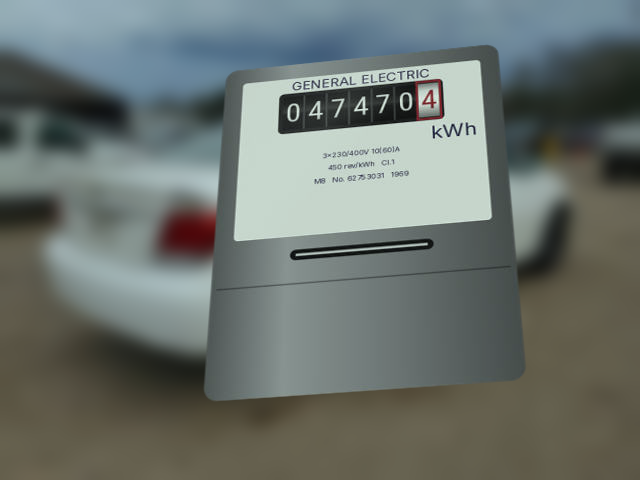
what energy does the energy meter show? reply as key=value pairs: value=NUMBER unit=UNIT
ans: value=47470.4 unit=kWh
